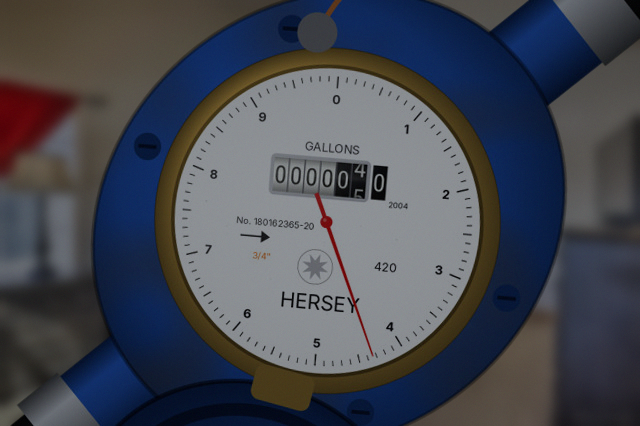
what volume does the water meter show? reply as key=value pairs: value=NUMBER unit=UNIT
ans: value=44.3 unit=gal
